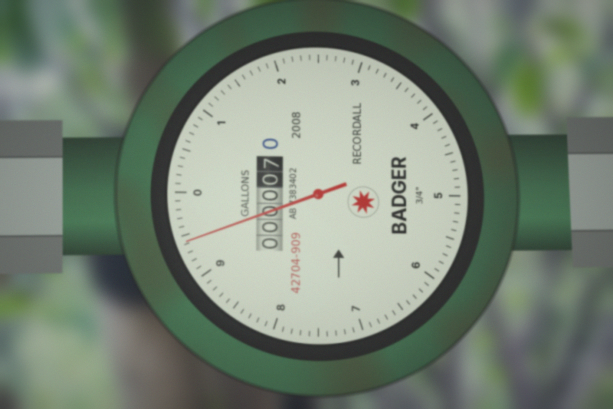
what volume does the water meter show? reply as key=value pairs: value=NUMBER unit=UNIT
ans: value=69.4 unit=gal
